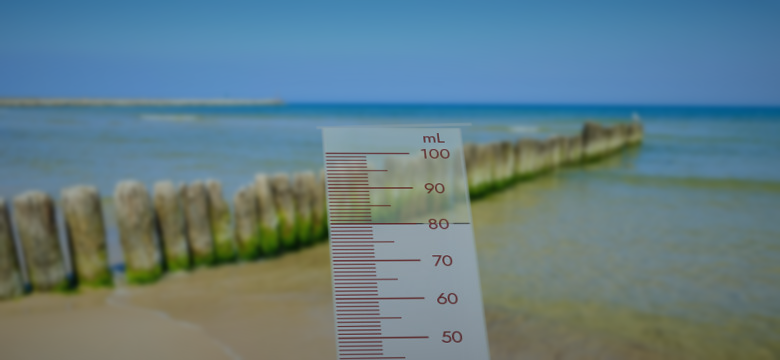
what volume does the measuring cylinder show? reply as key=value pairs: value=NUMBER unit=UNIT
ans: value=80 unit=mL
